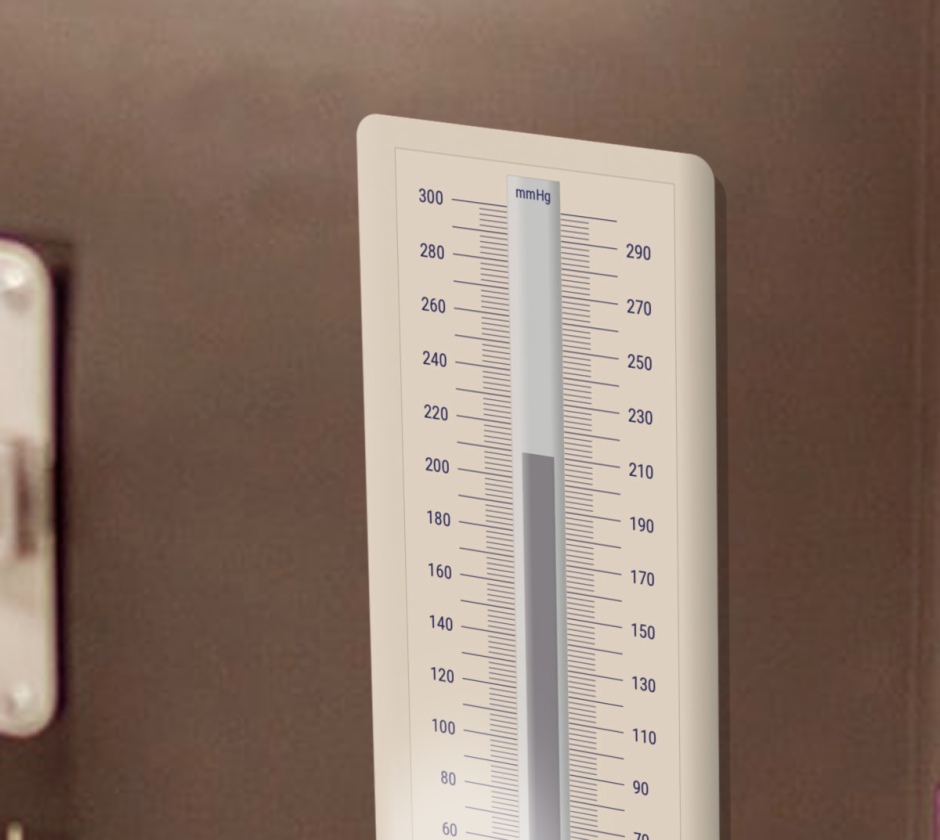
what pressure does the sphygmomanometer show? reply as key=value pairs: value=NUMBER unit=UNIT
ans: value=210 unit=mmHg
